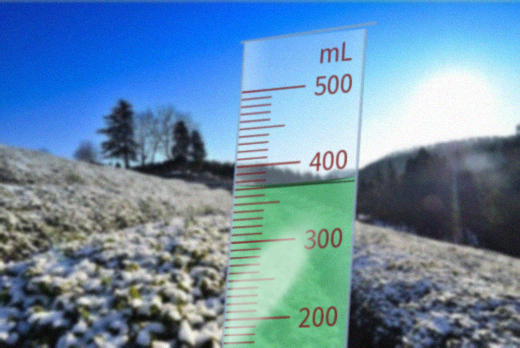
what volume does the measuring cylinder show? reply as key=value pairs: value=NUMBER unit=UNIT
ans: value=370 unit=mL
